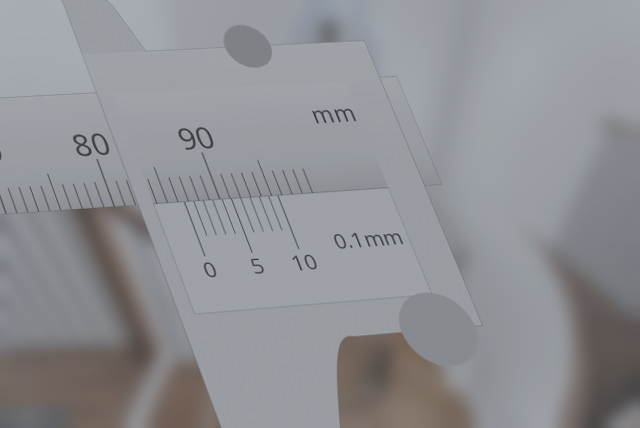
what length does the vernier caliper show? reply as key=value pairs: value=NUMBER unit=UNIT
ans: value=86.6 unit=mm
